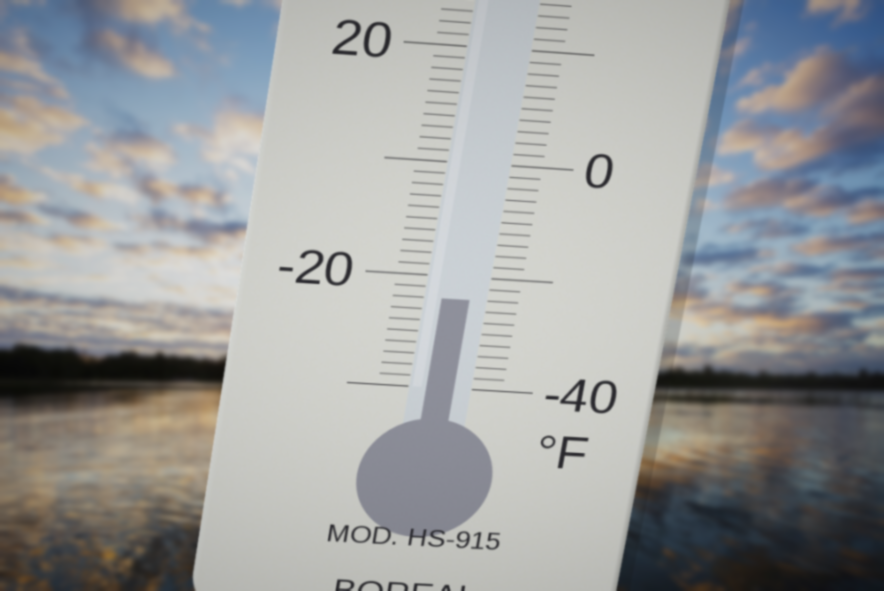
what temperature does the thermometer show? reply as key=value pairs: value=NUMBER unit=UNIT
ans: value=-24 unit=°F
